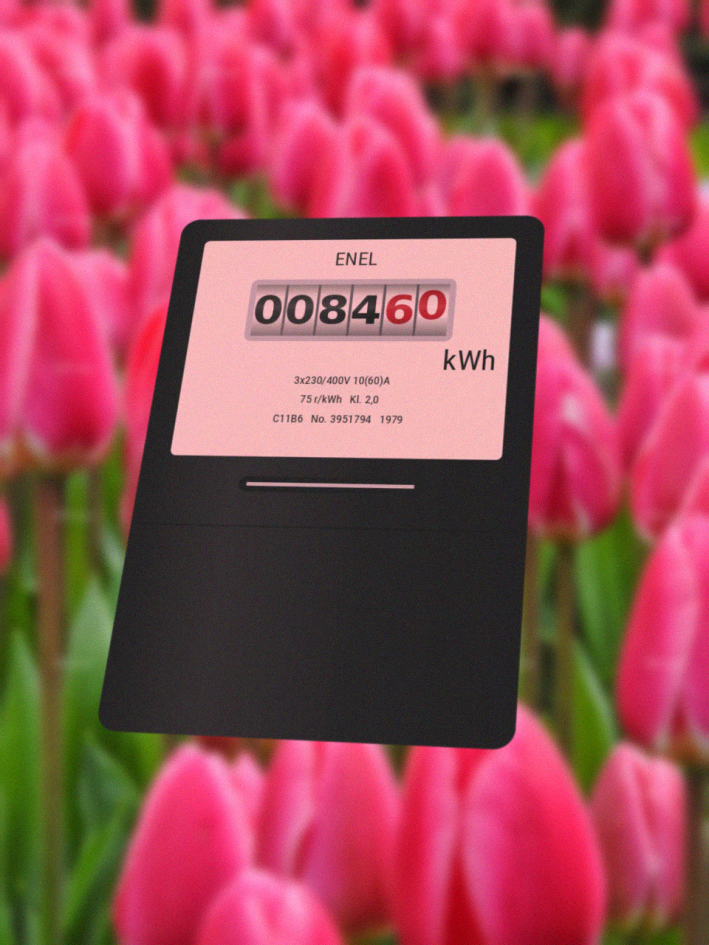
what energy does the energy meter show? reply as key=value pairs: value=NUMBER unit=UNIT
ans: value=84.60 unit=kWh
